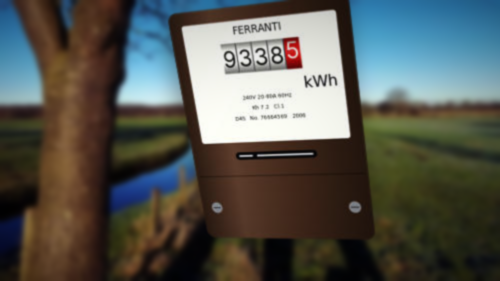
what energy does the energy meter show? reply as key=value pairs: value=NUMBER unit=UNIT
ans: value=9338.5 unit=kWh
